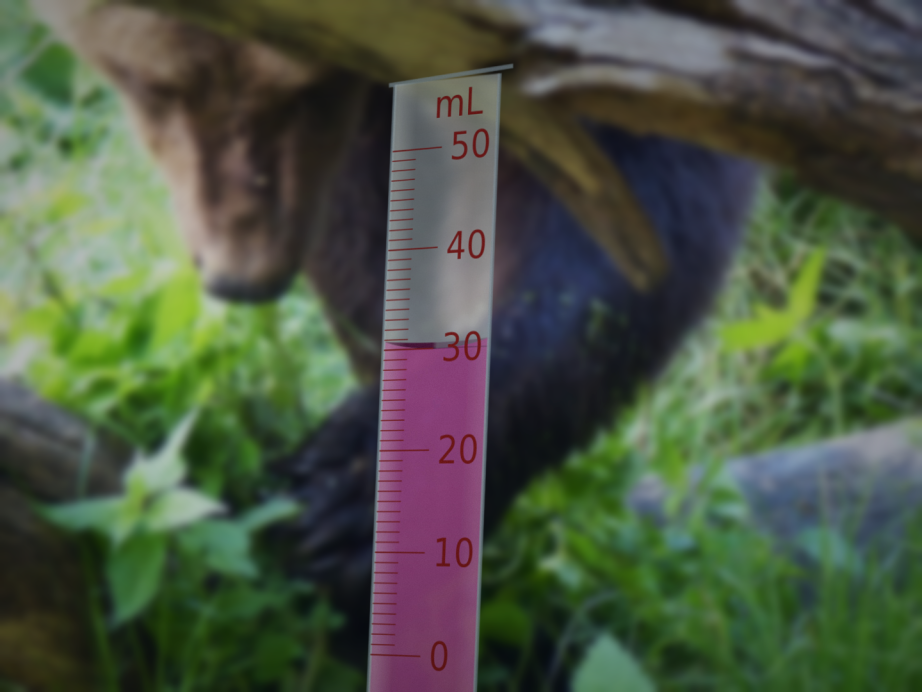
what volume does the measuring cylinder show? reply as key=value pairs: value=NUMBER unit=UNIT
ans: value=30 unit=mL
